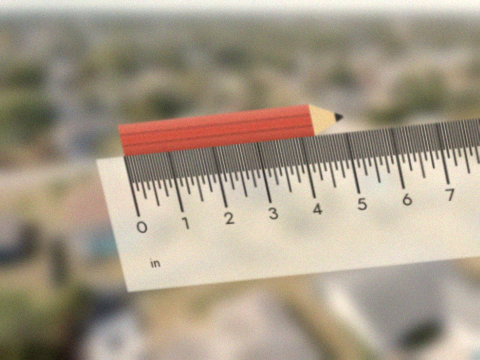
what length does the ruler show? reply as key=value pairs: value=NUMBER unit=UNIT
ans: value=5 unit=in
